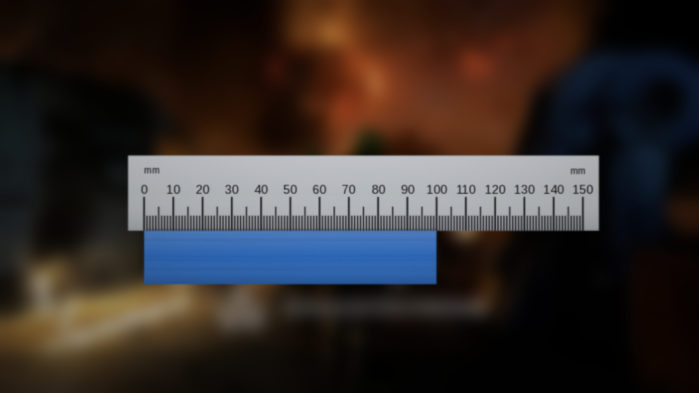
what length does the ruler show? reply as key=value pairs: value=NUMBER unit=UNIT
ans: value=100 unit=mm
